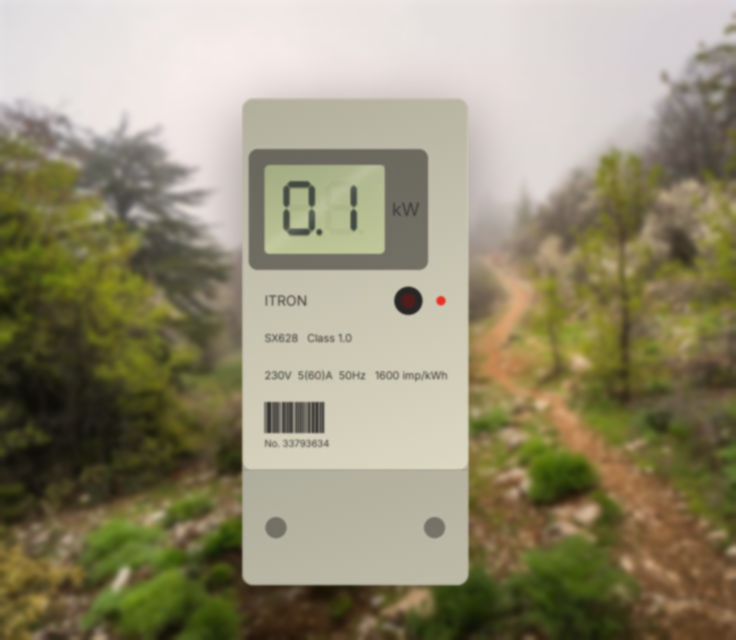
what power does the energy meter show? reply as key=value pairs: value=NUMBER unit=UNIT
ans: value=0.1 unit=kW
